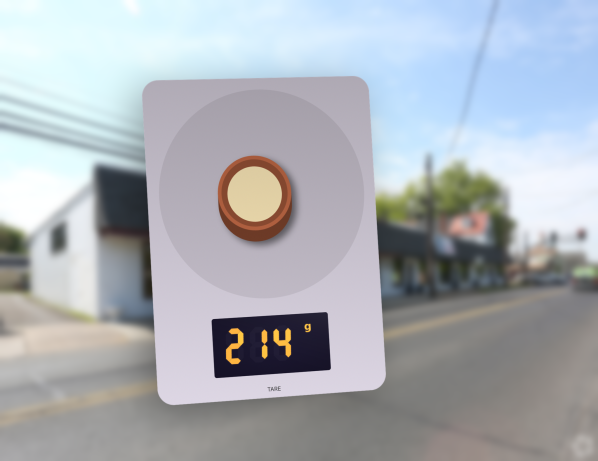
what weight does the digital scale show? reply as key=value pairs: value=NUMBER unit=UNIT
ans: value=214 unit=g
